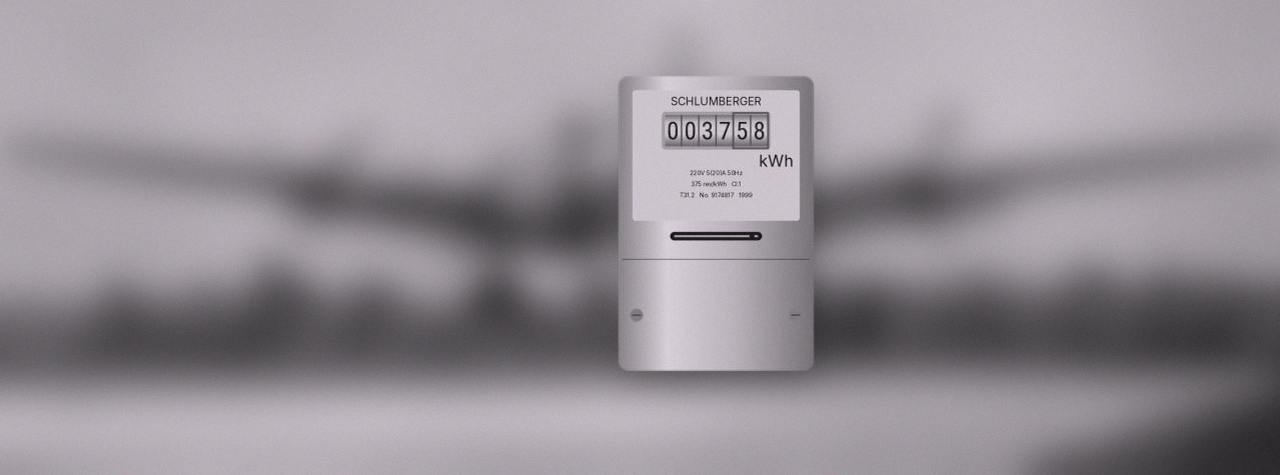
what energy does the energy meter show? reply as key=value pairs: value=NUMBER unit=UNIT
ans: value=37.58 unit=kWh
